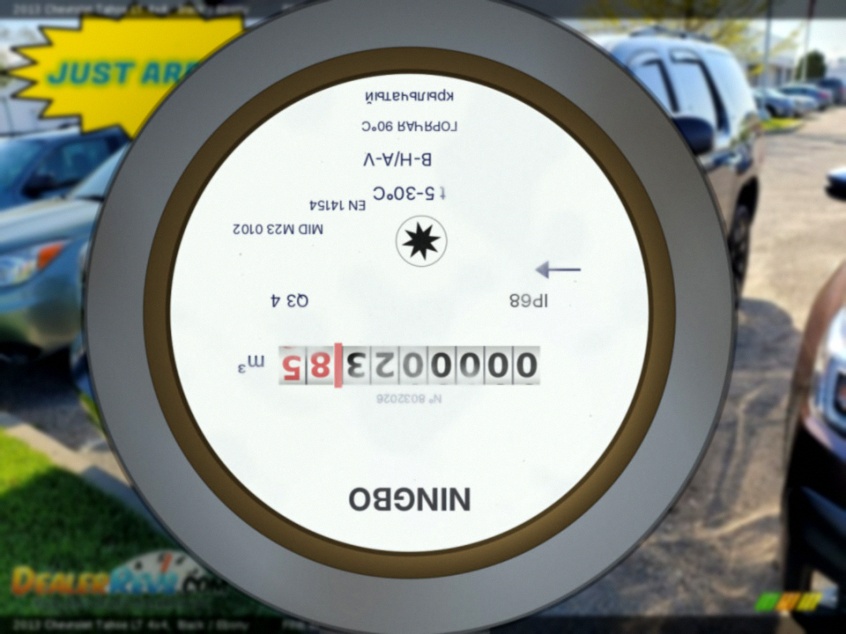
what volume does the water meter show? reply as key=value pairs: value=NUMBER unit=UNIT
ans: value=23.85 unit=m³
